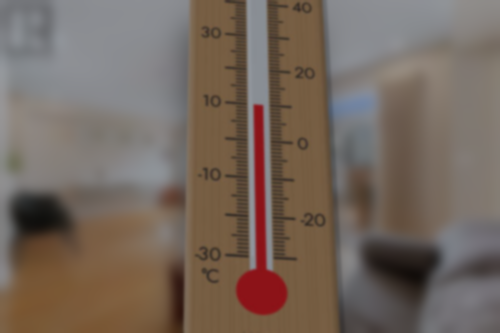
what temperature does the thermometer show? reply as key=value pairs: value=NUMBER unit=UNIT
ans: value=10 unit=°C
